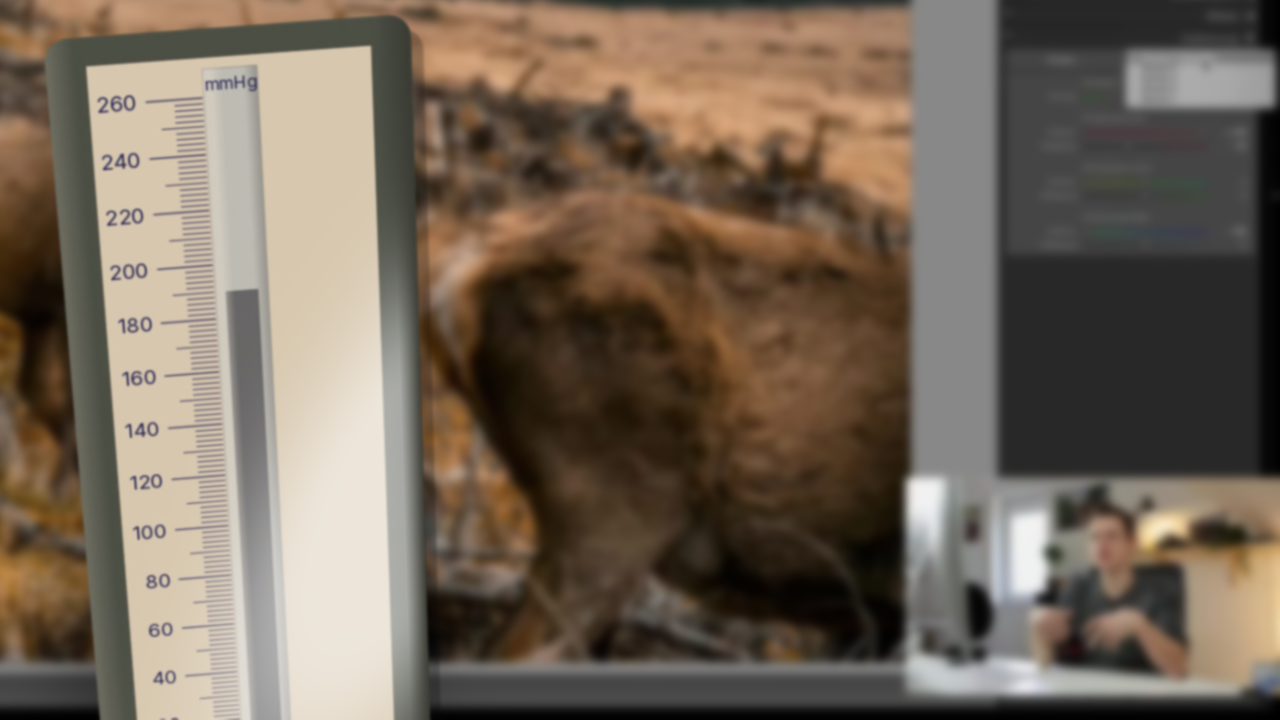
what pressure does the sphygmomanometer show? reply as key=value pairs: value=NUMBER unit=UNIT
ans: value=190 unit=mmHg
